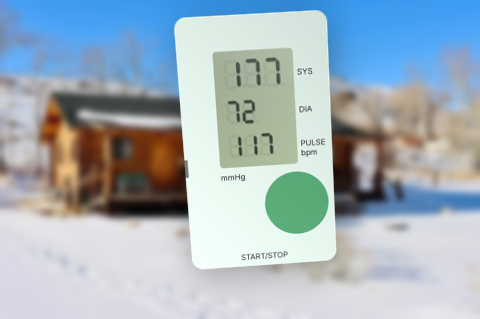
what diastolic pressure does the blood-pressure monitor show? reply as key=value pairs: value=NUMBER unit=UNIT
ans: value=72 unit=mmHg
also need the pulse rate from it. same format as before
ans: value=117 unit=bpm
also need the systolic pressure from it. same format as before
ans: value=177 unit=mmHg
